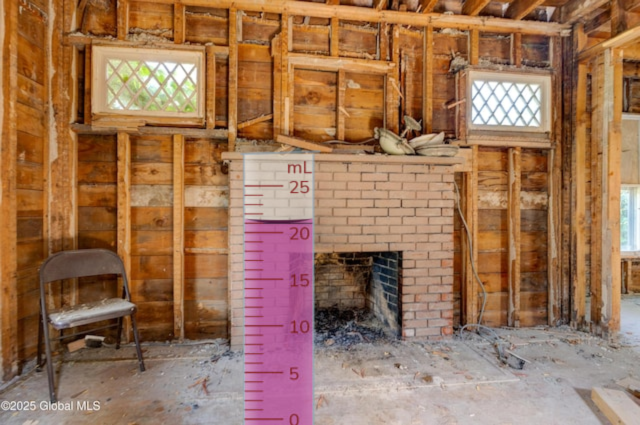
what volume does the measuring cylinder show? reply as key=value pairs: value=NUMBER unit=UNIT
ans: value=21 unit=mL
